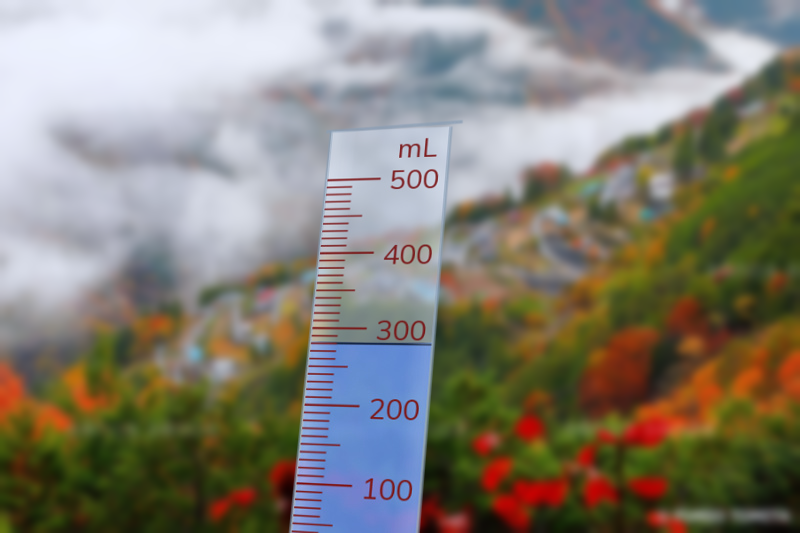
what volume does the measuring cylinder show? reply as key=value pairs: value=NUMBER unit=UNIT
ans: value=280 unit=mL
